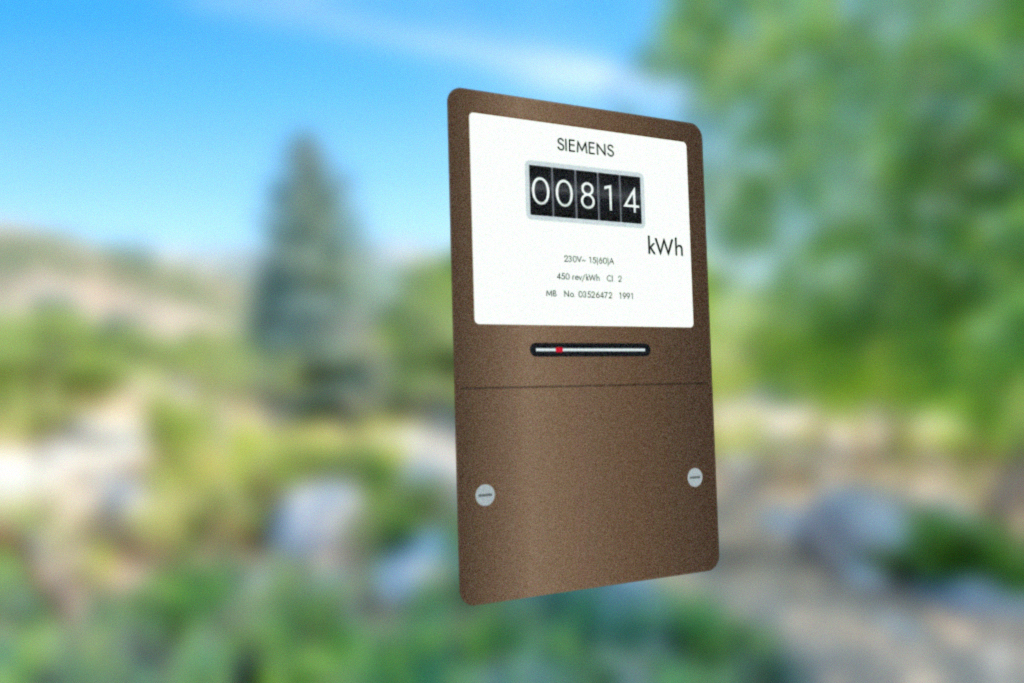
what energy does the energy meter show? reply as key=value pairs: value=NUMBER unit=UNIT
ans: value=814 unit=kWh
